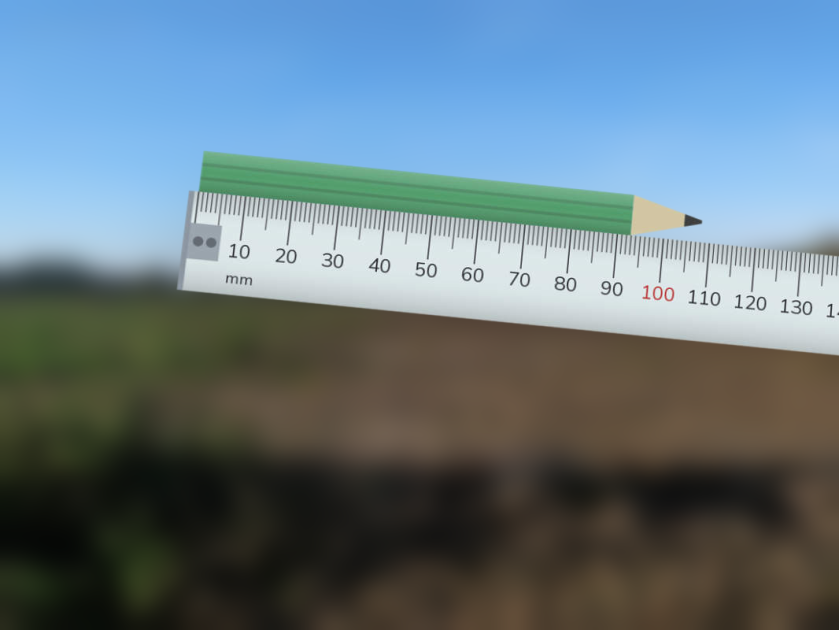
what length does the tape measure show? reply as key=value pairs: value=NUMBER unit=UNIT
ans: value=108 unit=mm
